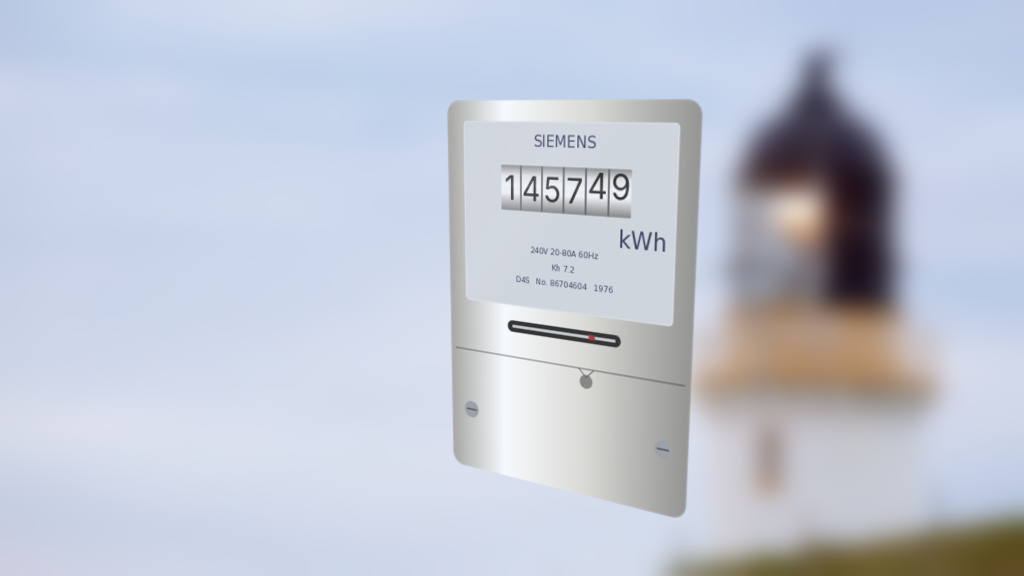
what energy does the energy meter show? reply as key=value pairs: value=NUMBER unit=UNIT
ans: value=145749 unit=kWh
